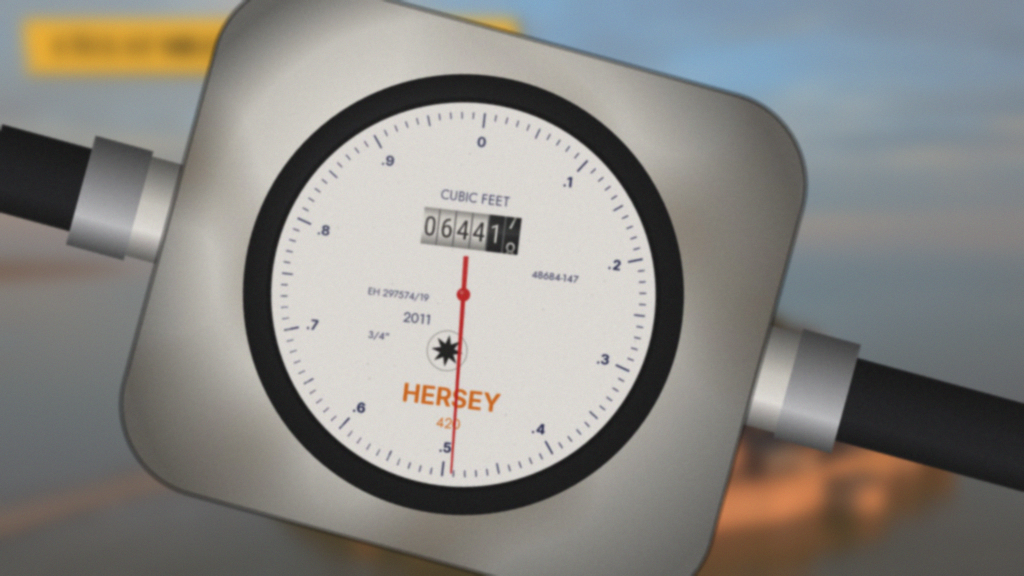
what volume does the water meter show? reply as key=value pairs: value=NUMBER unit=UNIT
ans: value=64417.49 unit=ft³
